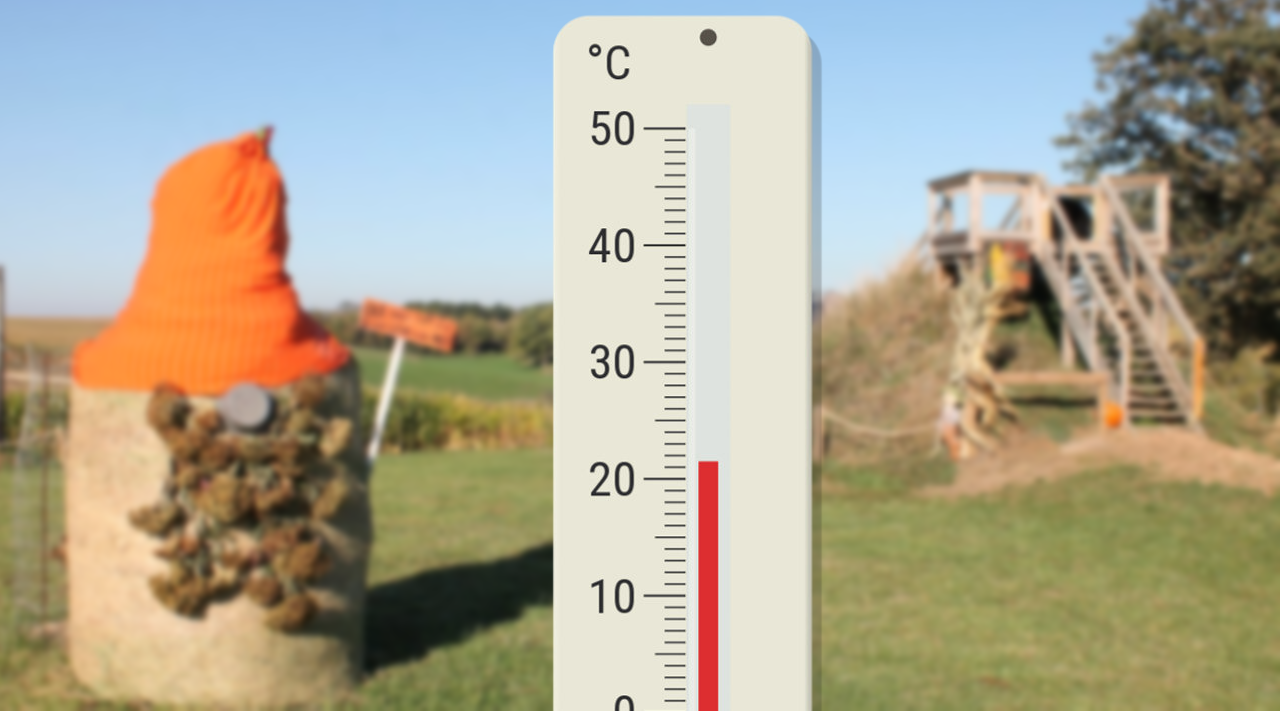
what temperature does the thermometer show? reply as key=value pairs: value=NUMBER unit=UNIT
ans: value=21.5 unit=°C
